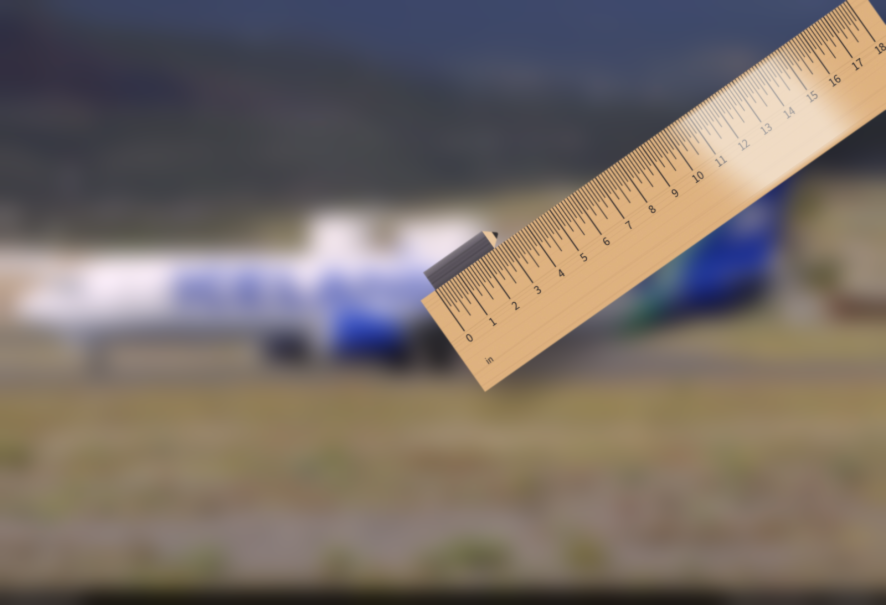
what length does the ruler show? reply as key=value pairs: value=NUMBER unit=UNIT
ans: value=3 unit=in
